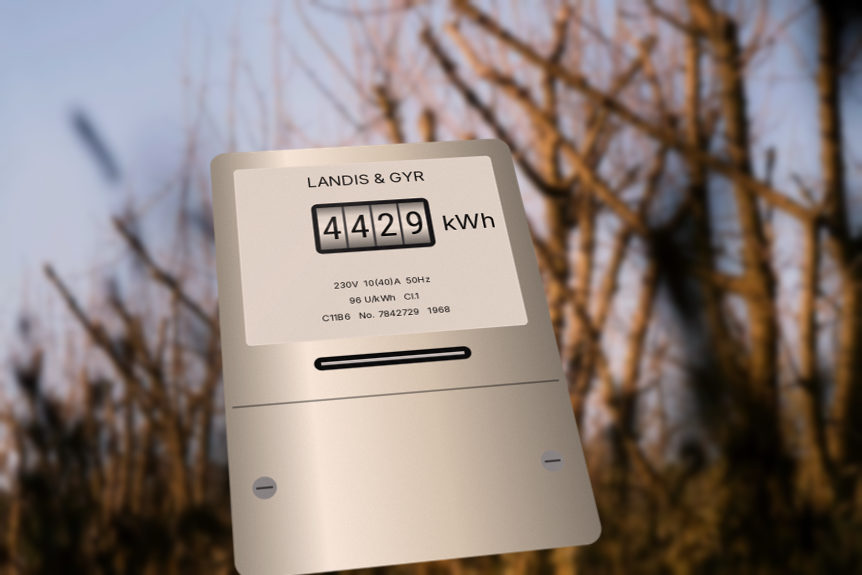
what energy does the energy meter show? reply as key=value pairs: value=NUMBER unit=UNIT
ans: value=4429 unit=kWh
